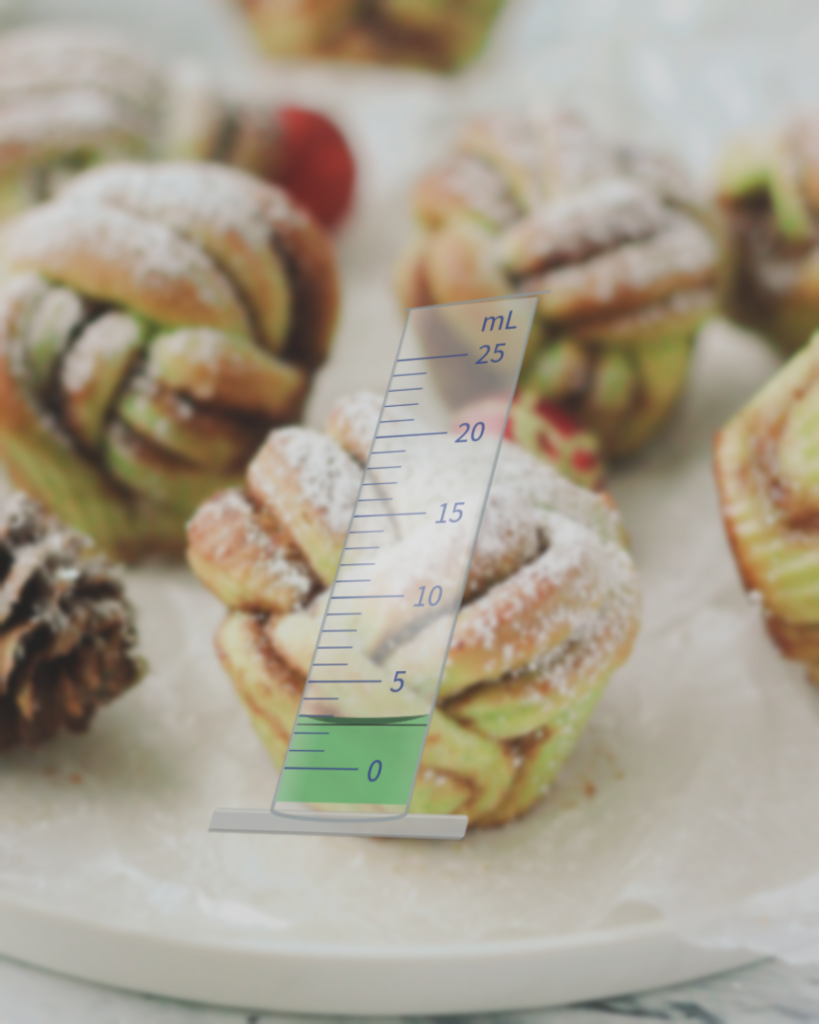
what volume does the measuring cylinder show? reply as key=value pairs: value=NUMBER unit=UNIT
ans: value=2.5 unit=mL
